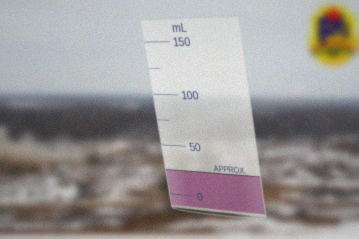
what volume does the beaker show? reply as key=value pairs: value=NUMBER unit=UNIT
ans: value=25 unit=mL
